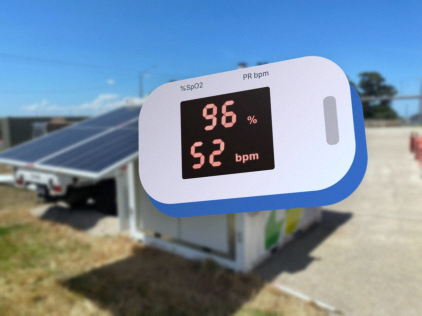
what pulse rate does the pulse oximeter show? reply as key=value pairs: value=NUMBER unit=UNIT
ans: value=52 unit=bpm
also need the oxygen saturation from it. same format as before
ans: value=96 unit=%
